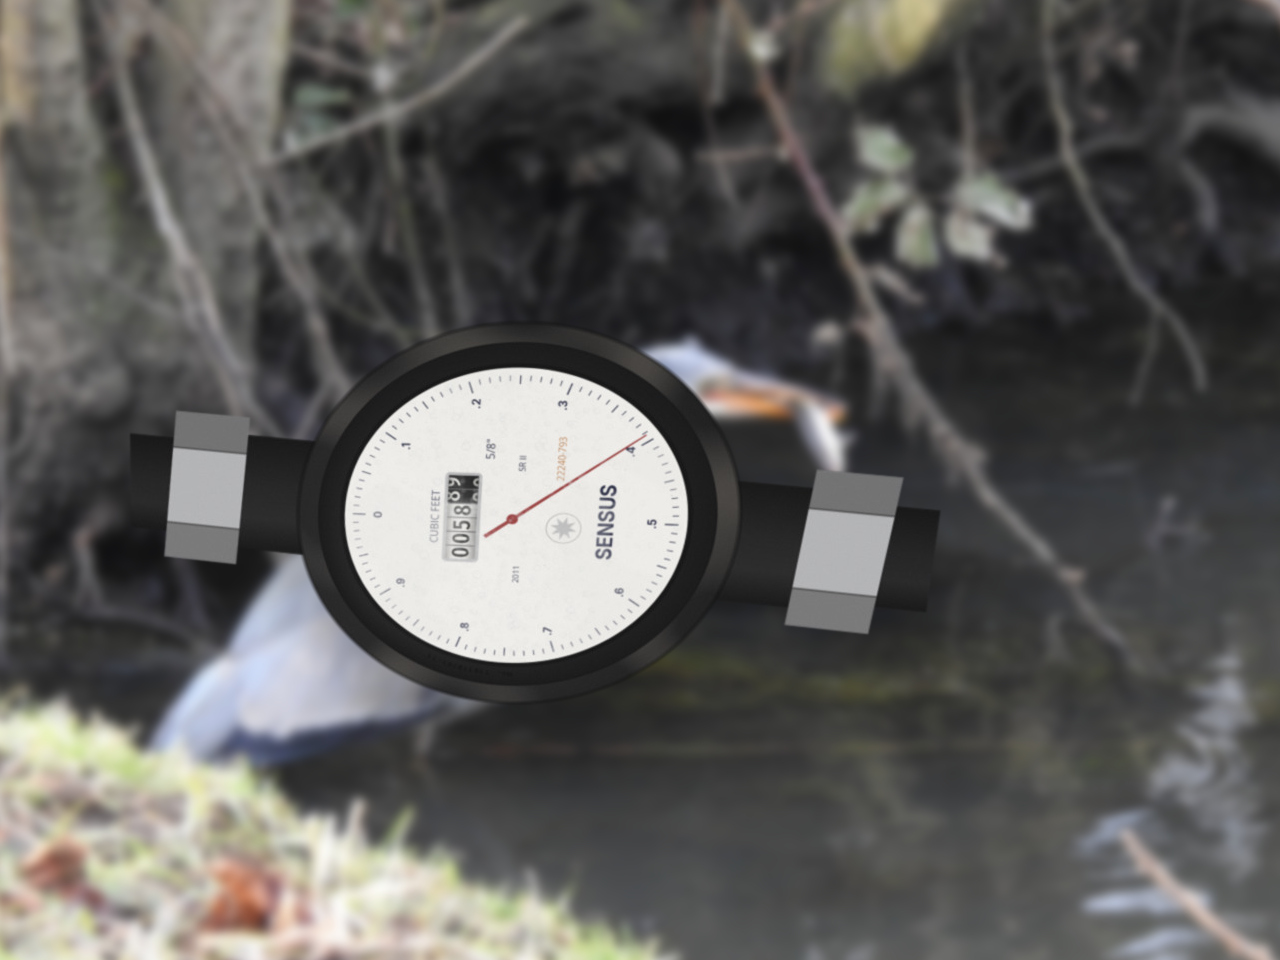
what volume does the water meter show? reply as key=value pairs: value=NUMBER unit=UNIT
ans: value=5889.39 unit=ft³
